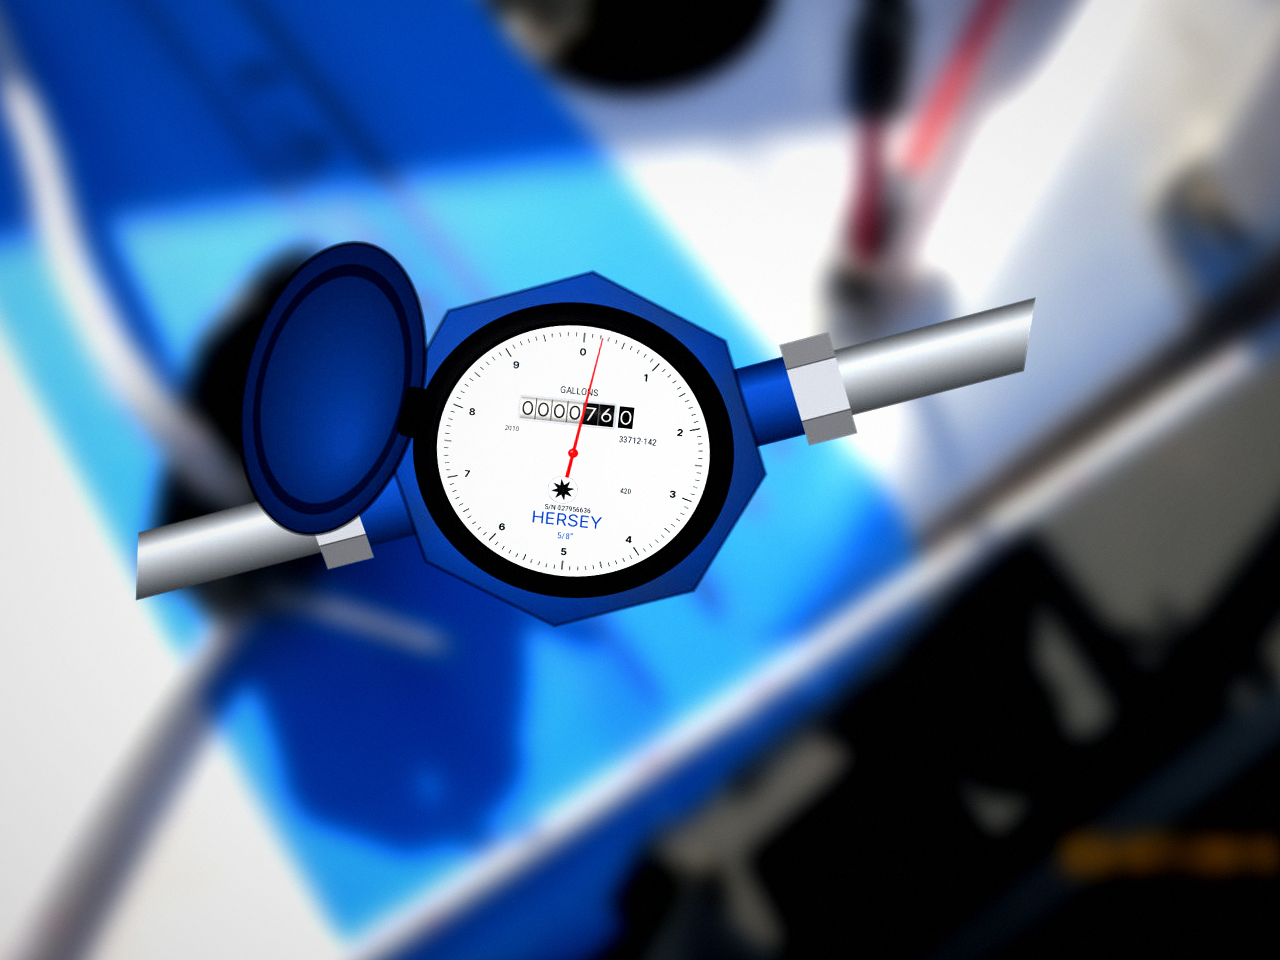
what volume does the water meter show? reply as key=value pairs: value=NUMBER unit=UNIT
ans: value=760.2 unit=gal
